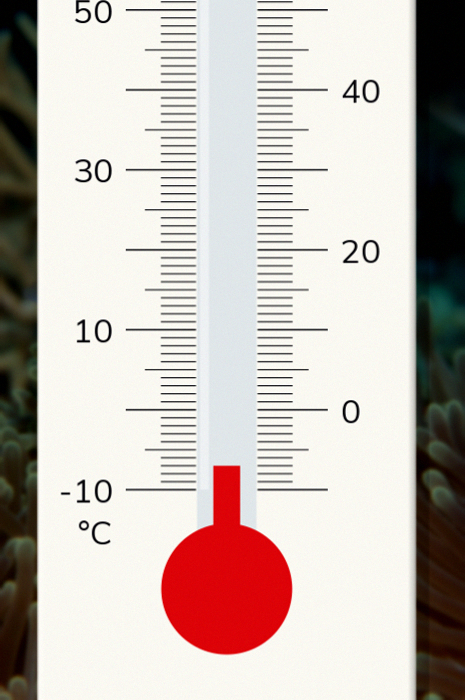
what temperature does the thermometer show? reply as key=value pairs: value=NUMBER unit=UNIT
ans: value=-7 unit=°C
